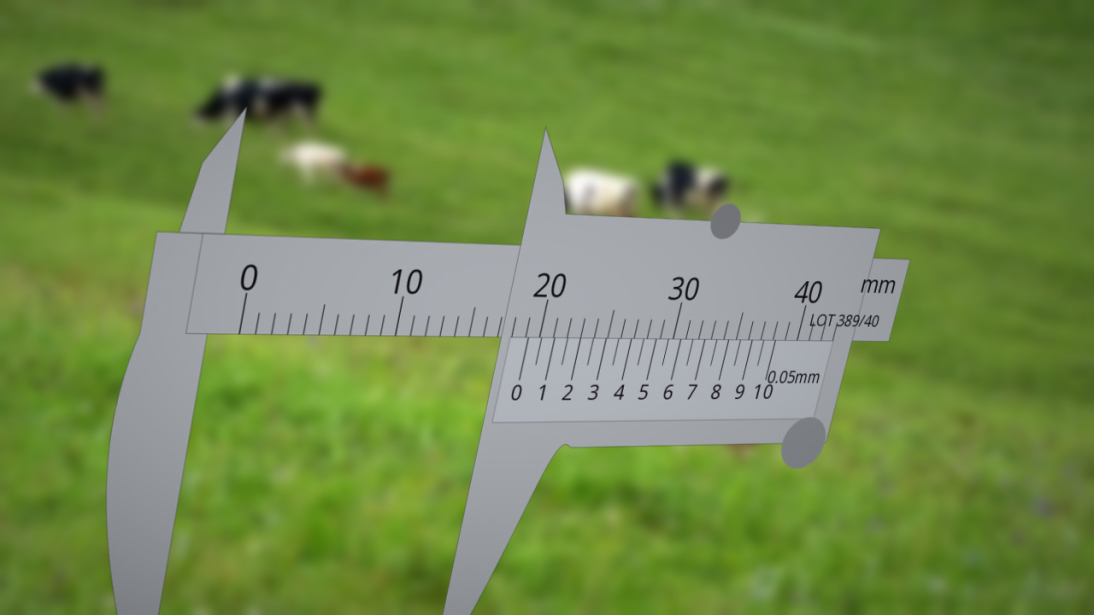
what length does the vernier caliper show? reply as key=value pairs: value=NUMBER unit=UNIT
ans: value=19.2 unit=mm
